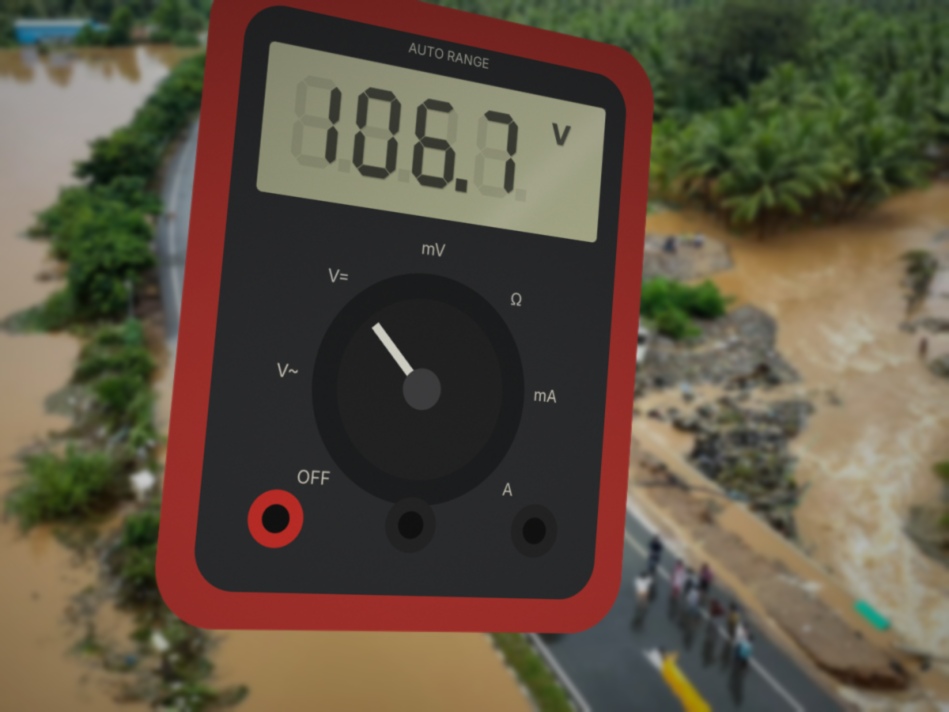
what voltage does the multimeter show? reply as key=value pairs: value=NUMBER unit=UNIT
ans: value=106.7 unit=V
